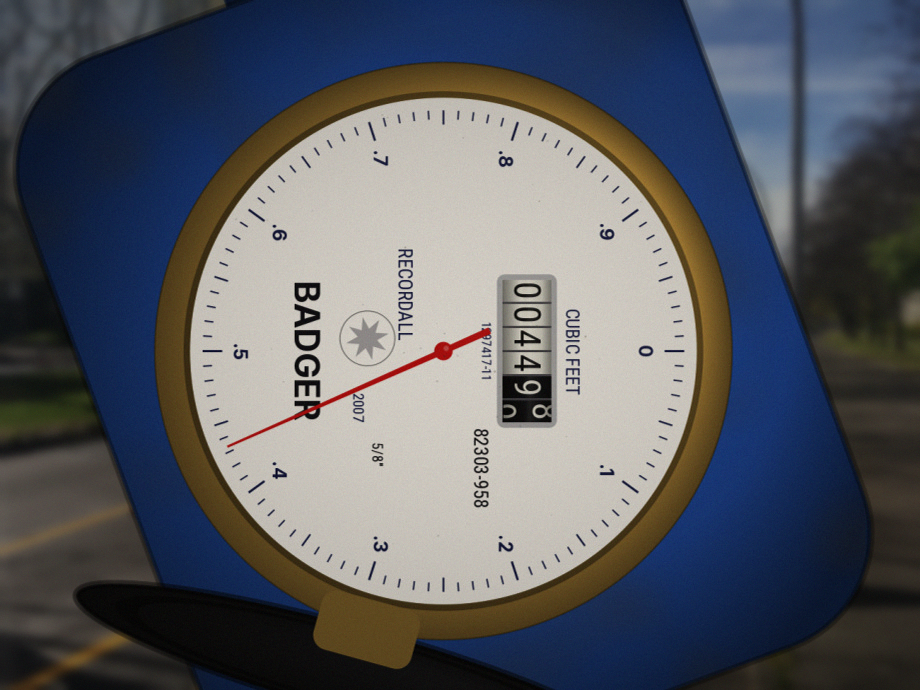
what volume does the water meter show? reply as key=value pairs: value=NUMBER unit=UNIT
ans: value=4498.43 unit=ft³
